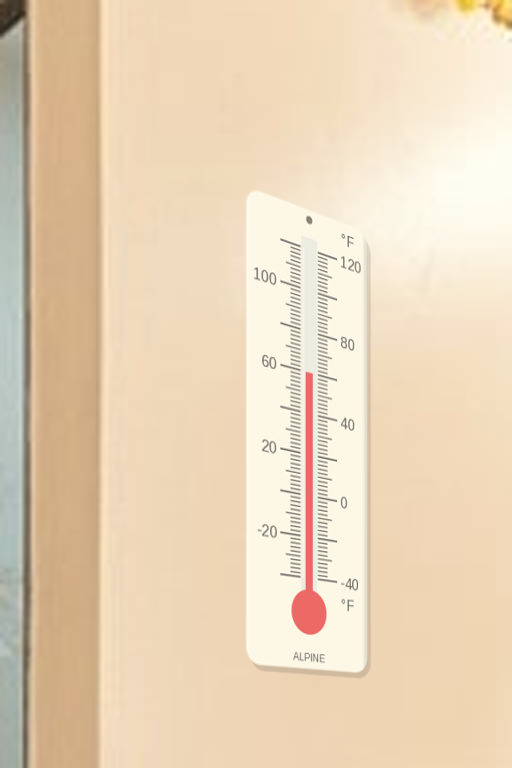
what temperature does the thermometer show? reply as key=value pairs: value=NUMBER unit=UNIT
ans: value=60 unit=°F
